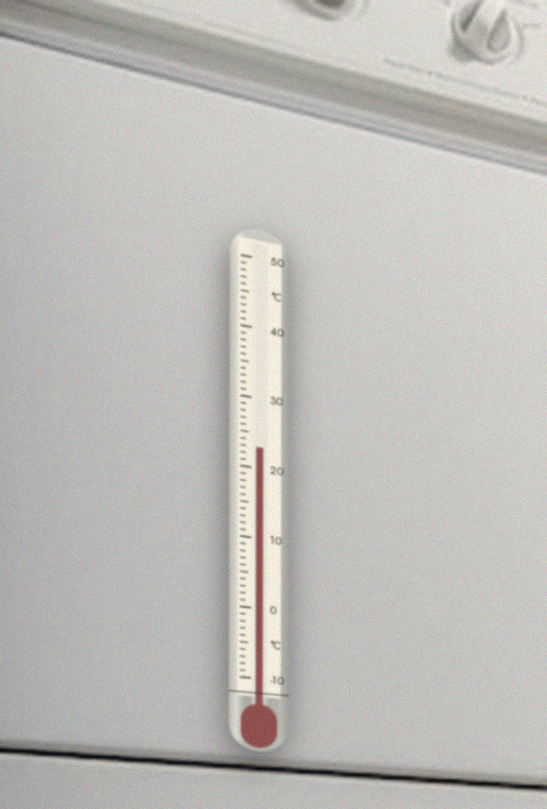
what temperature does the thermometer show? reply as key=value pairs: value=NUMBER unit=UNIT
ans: value=23 unit=°C
